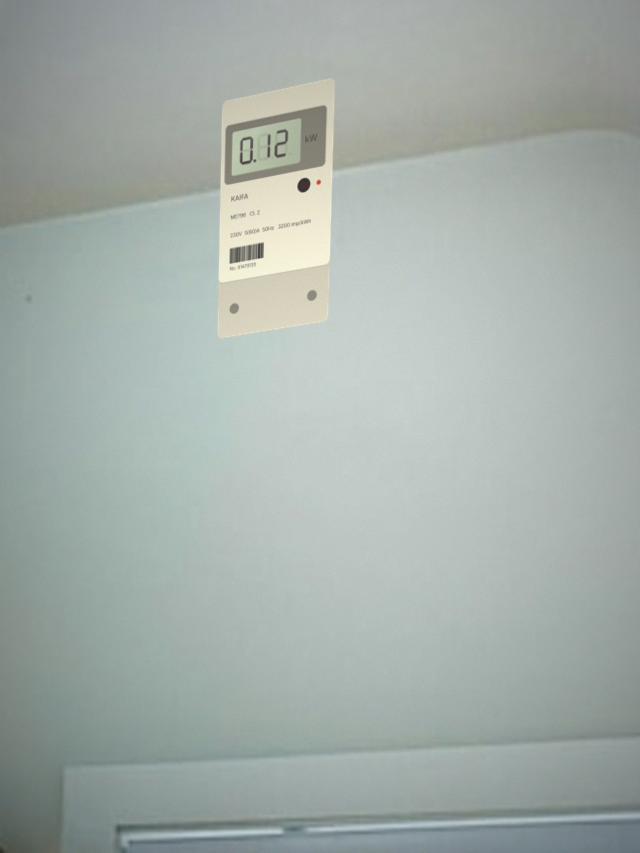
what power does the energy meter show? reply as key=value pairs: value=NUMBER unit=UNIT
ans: value=0.12 unit=kW
